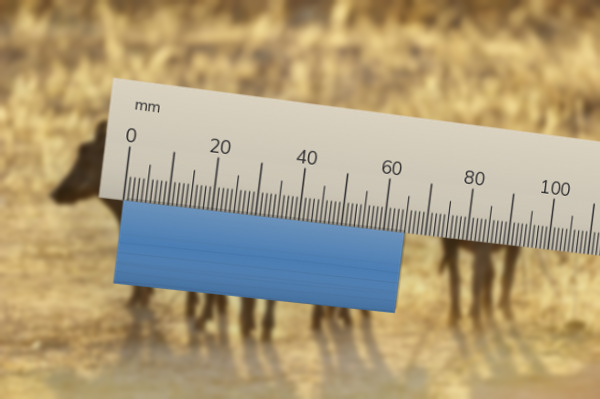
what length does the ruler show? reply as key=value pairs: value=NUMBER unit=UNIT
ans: value=65 unit=mm
